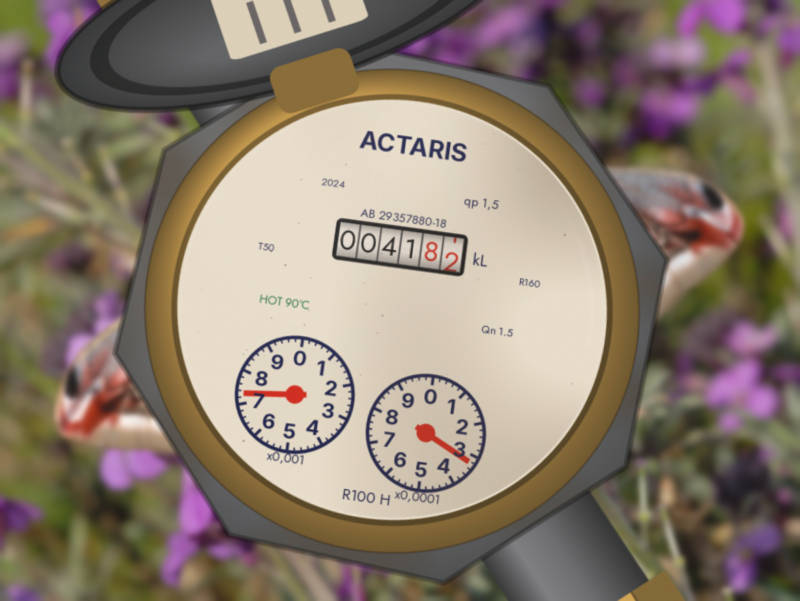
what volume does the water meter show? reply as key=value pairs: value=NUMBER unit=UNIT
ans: value=41.8173 unit=kL
